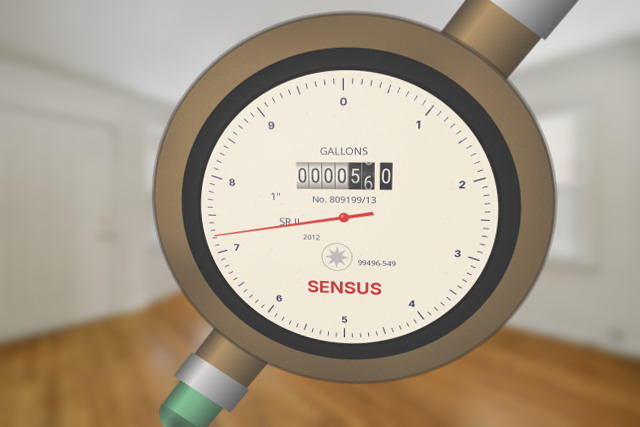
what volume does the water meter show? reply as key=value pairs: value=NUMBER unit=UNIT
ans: value=557.2 unit=gal
